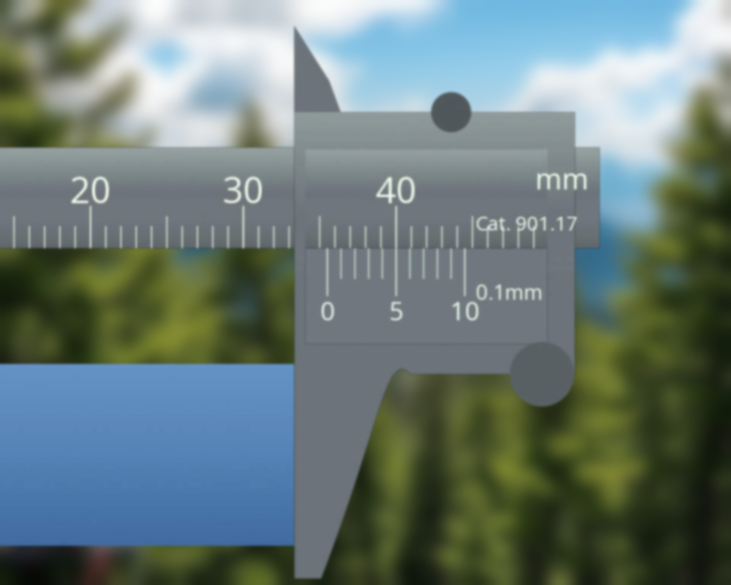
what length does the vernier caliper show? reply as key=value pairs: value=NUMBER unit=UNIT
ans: value=35.5 unit=mm
